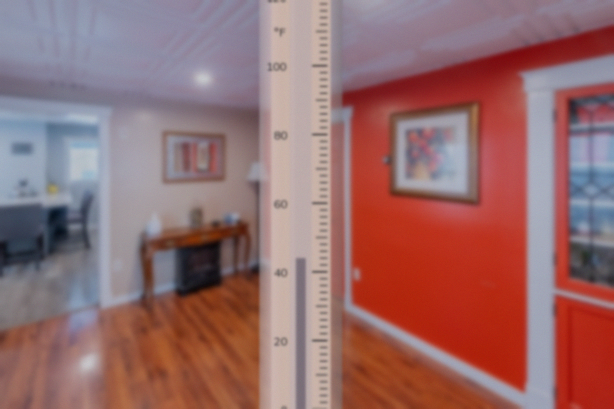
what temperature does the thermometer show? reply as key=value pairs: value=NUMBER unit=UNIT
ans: value=44 unit=°F
